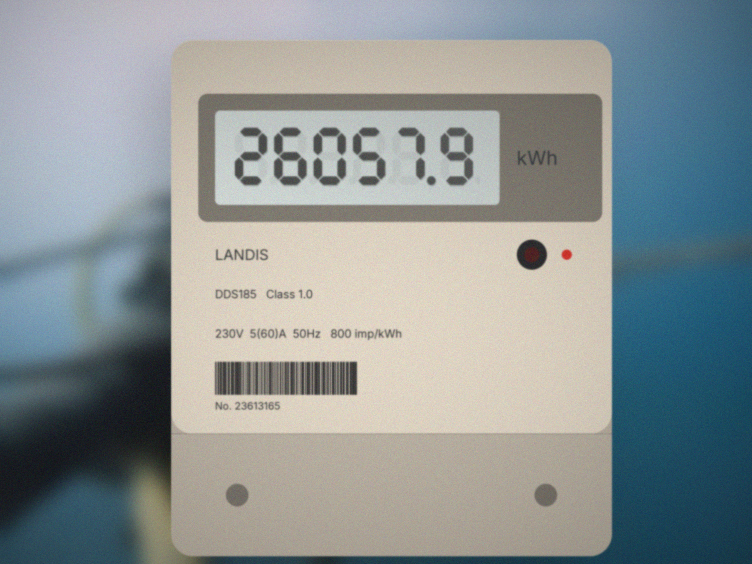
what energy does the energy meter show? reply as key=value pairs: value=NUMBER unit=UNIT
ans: value=26057.9 unit=kWh
